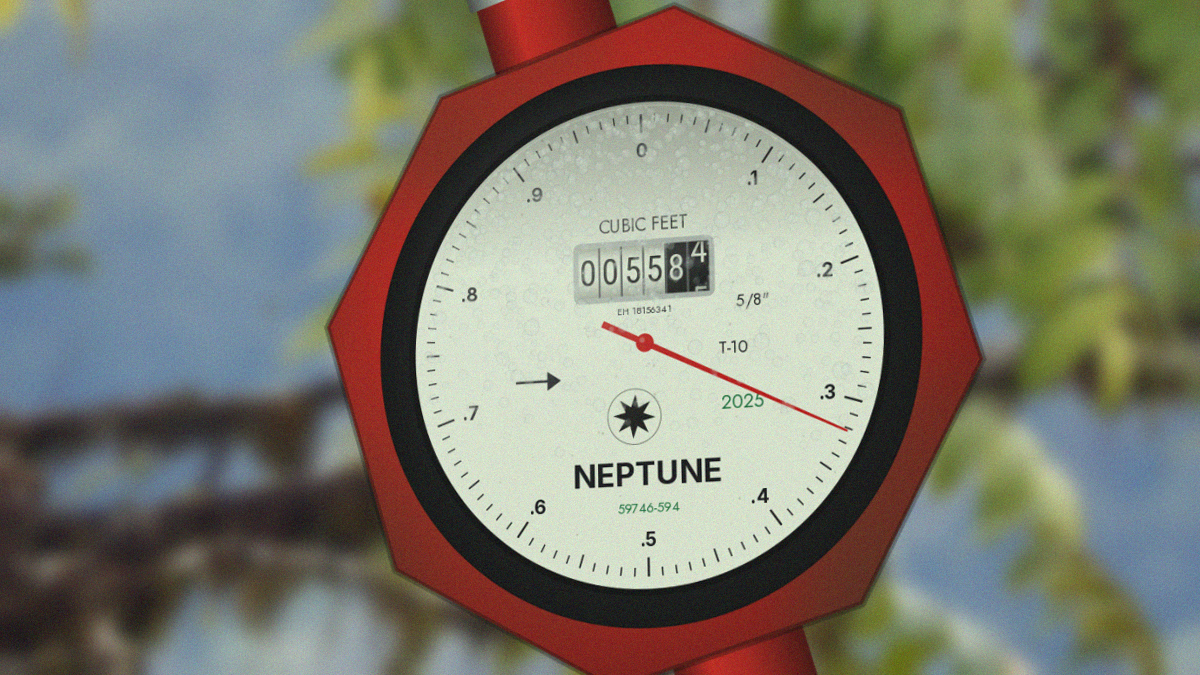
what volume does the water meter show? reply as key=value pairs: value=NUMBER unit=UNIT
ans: value=5584.32 unit=ft³
